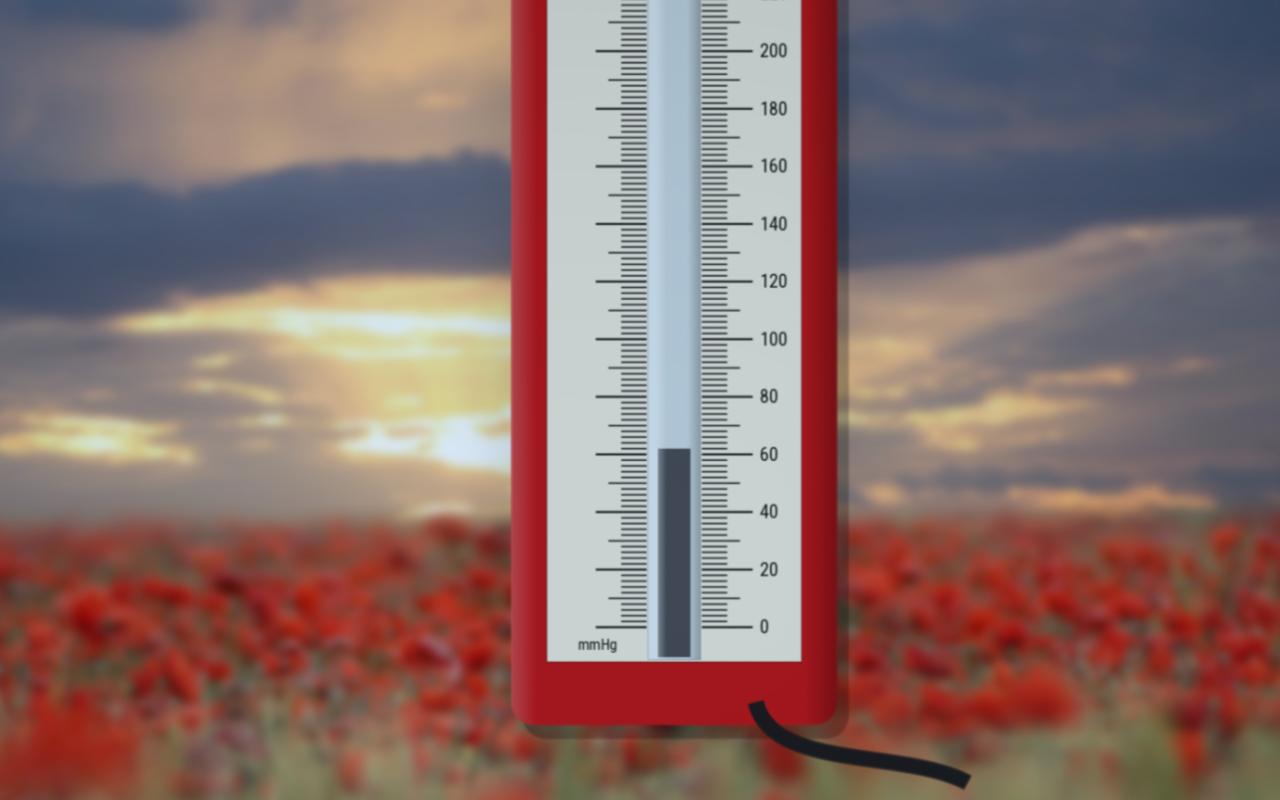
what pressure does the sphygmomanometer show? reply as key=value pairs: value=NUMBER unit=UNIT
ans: value=62 unit=mmHg
